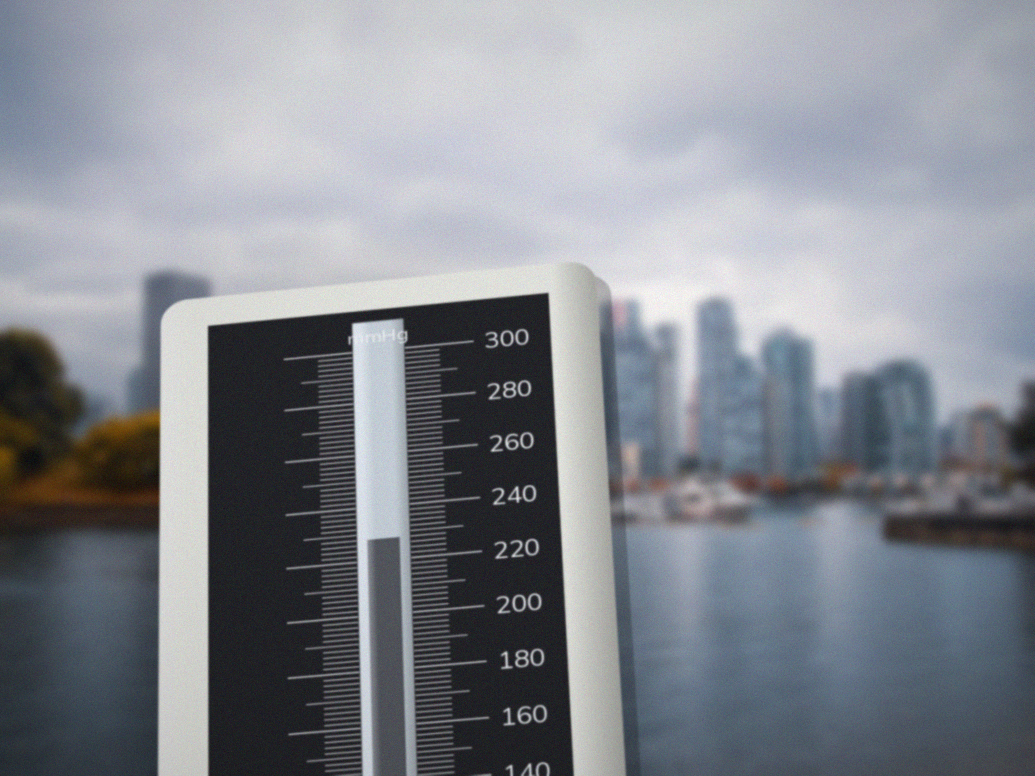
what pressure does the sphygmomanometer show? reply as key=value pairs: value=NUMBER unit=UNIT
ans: value=228 unit=mmHg
